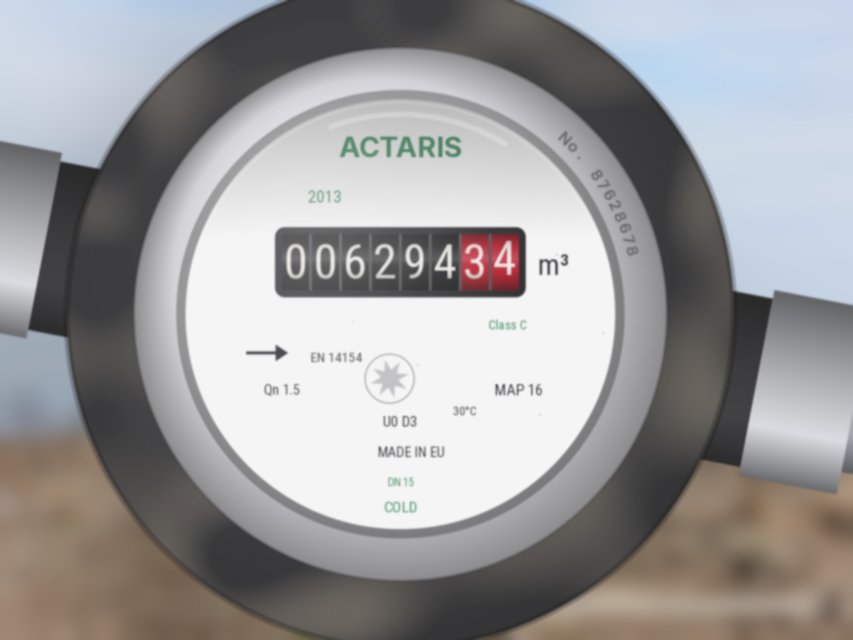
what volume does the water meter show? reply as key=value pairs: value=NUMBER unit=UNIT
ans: value=6294.34 unit=m³
